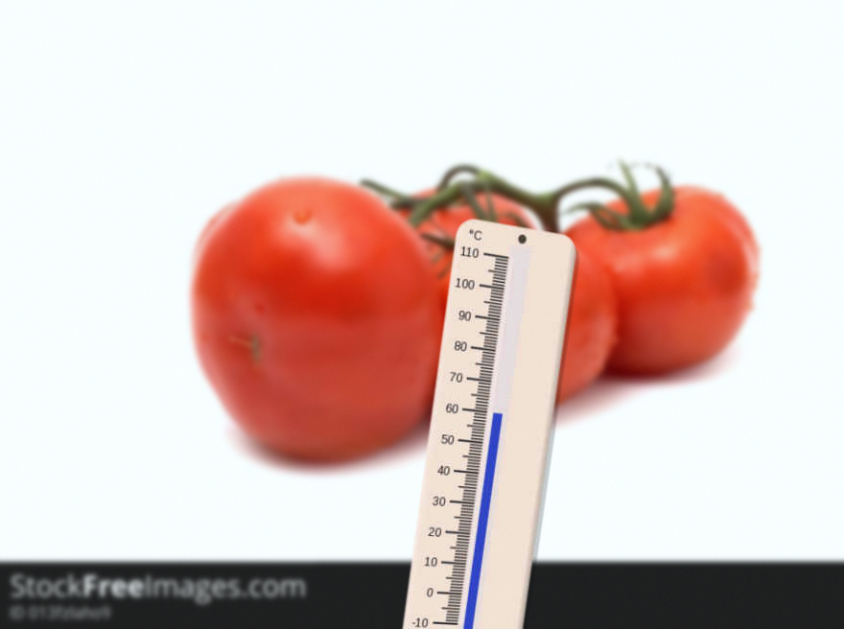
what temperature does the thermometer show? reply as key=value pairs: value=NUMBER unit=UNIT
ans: value=60 unit=°C
